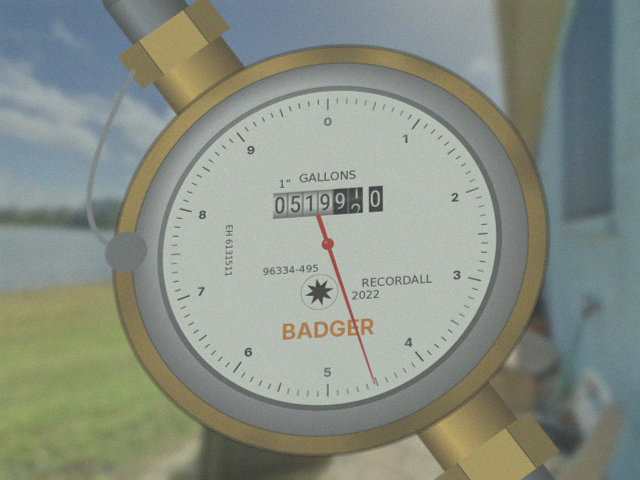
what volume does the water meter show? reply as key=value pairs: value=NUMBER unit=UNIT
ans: value=519914.5 unit=gal
